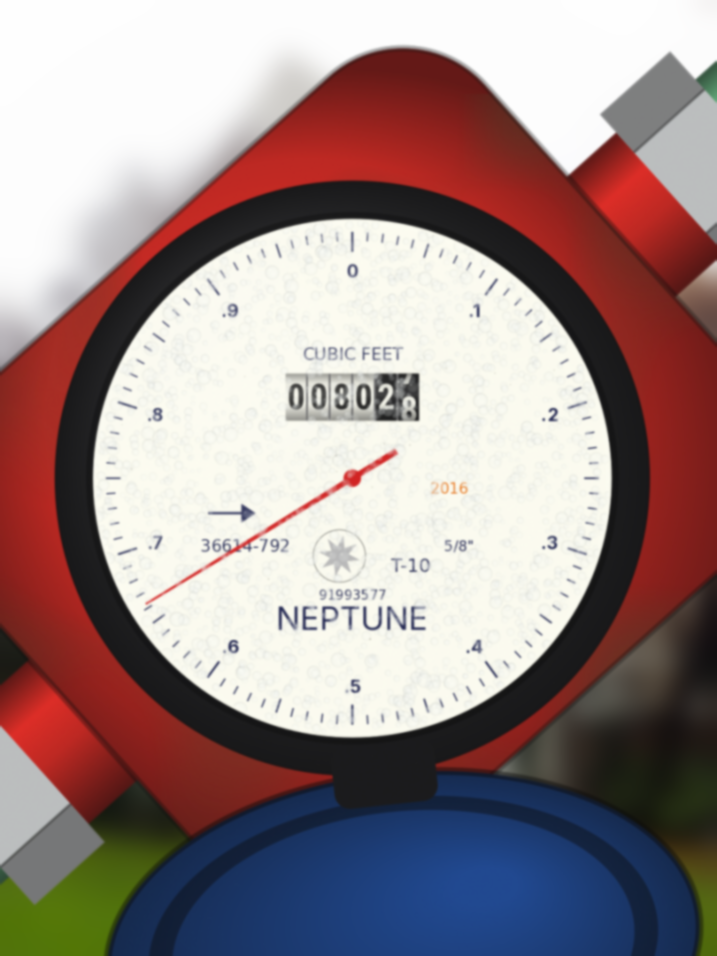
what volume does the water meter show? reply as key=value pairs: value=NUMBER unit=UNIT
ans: value=8027.66 unit=ft³
